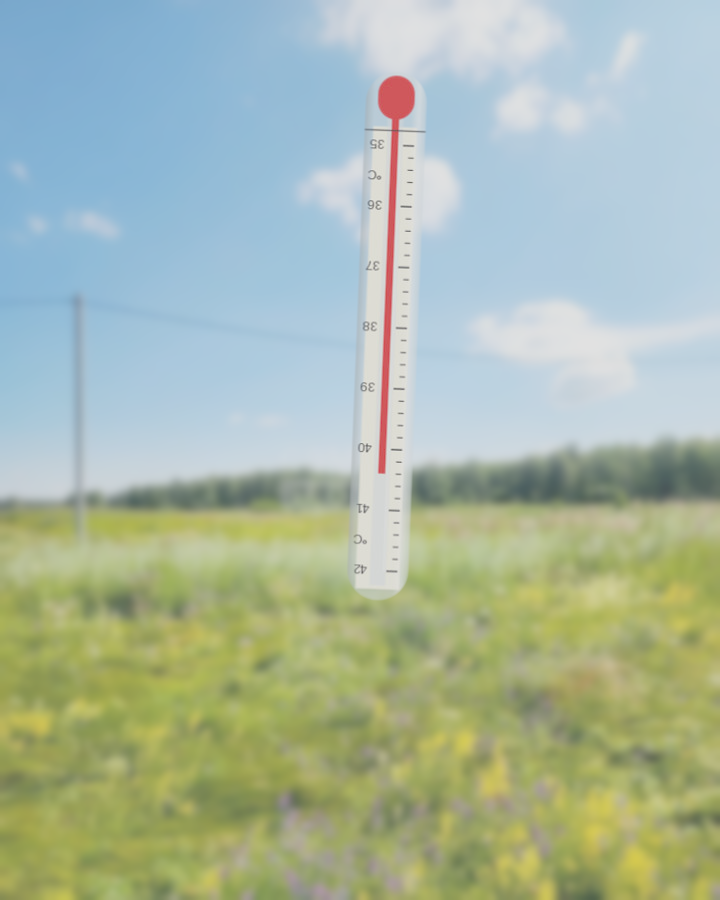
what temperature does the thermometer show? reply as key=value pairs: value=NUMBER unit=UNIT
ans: value=40.4 unit=°C
